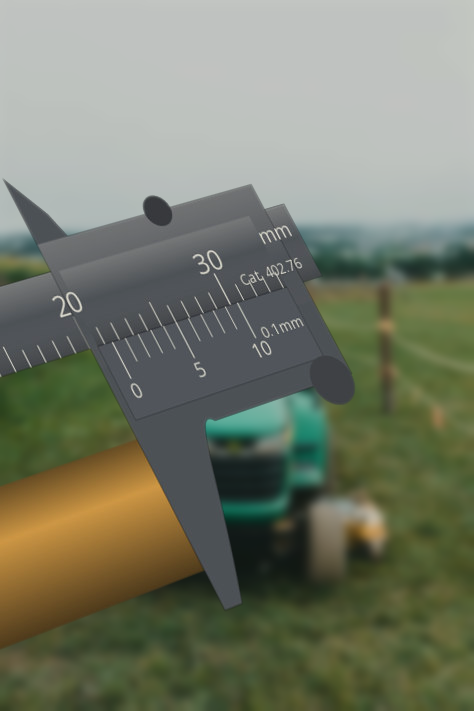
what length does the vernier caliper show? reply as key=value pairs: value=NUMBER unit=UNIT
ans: value=21.5 unit=mm
